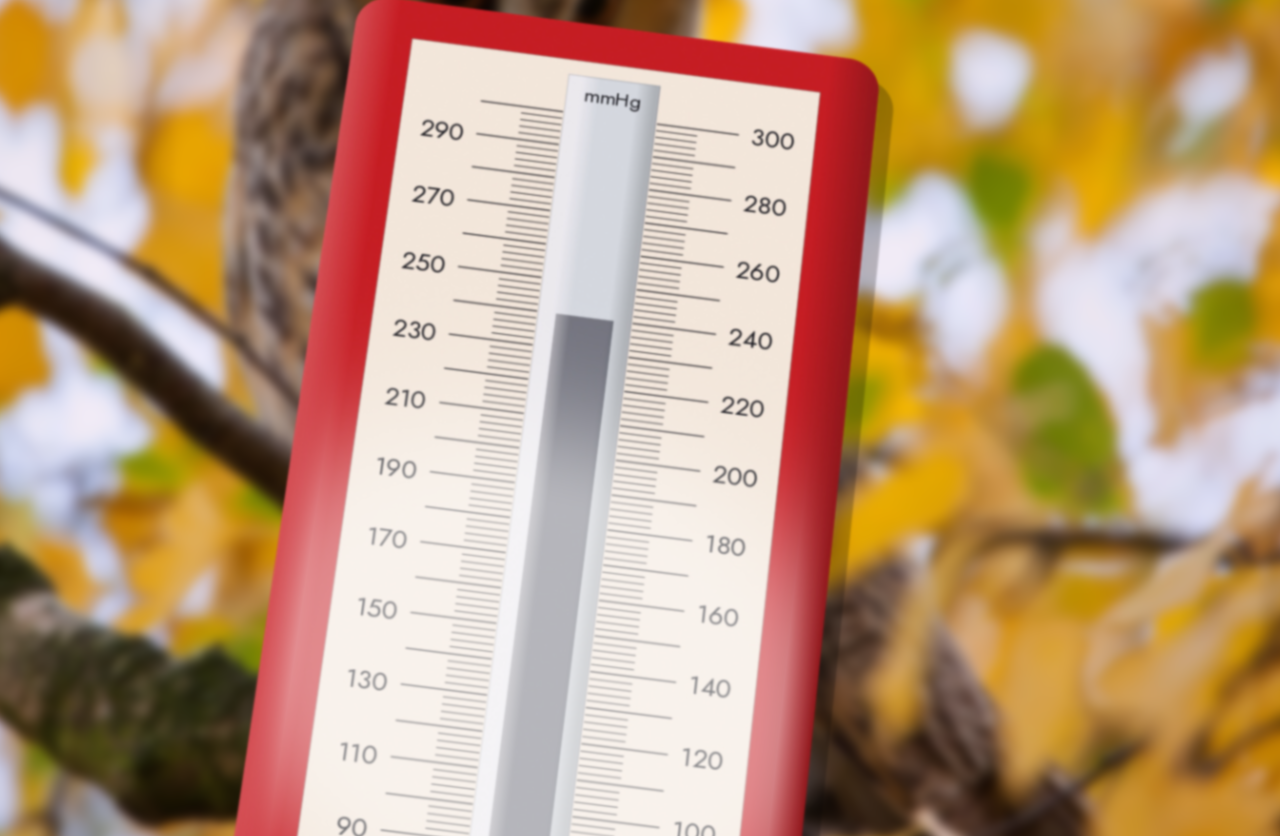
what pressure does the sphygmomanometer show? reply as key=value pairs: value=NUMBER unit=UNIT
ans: value=240 unit=mmHg
